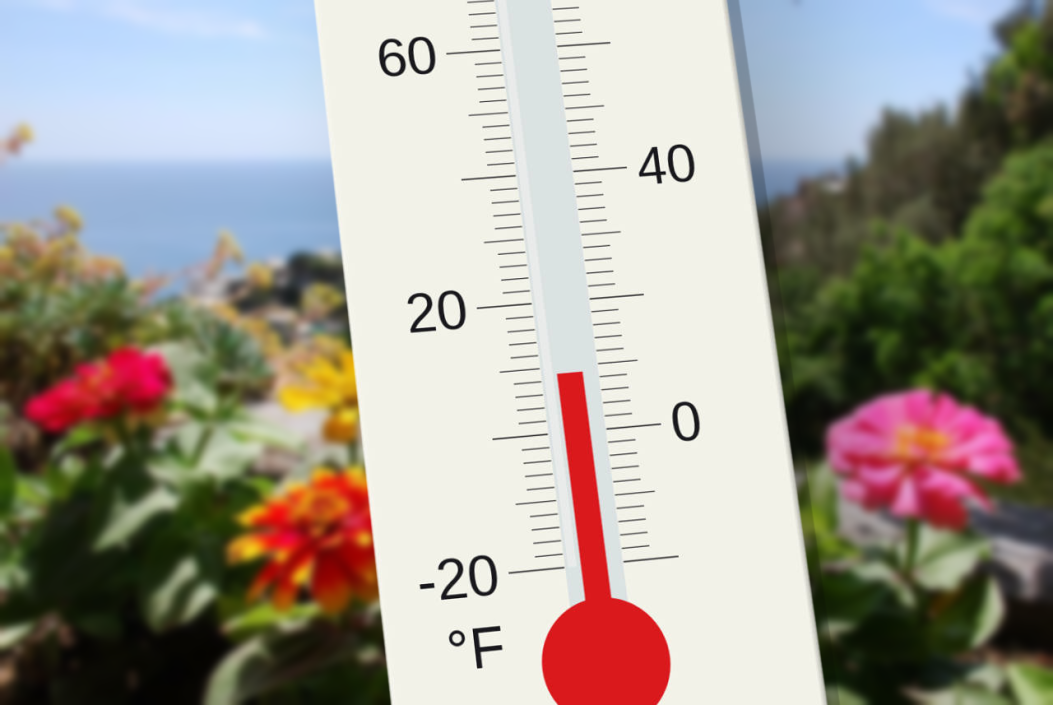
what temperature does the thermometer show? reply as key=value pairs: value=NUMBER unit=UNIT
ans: value=9 unit=°F
